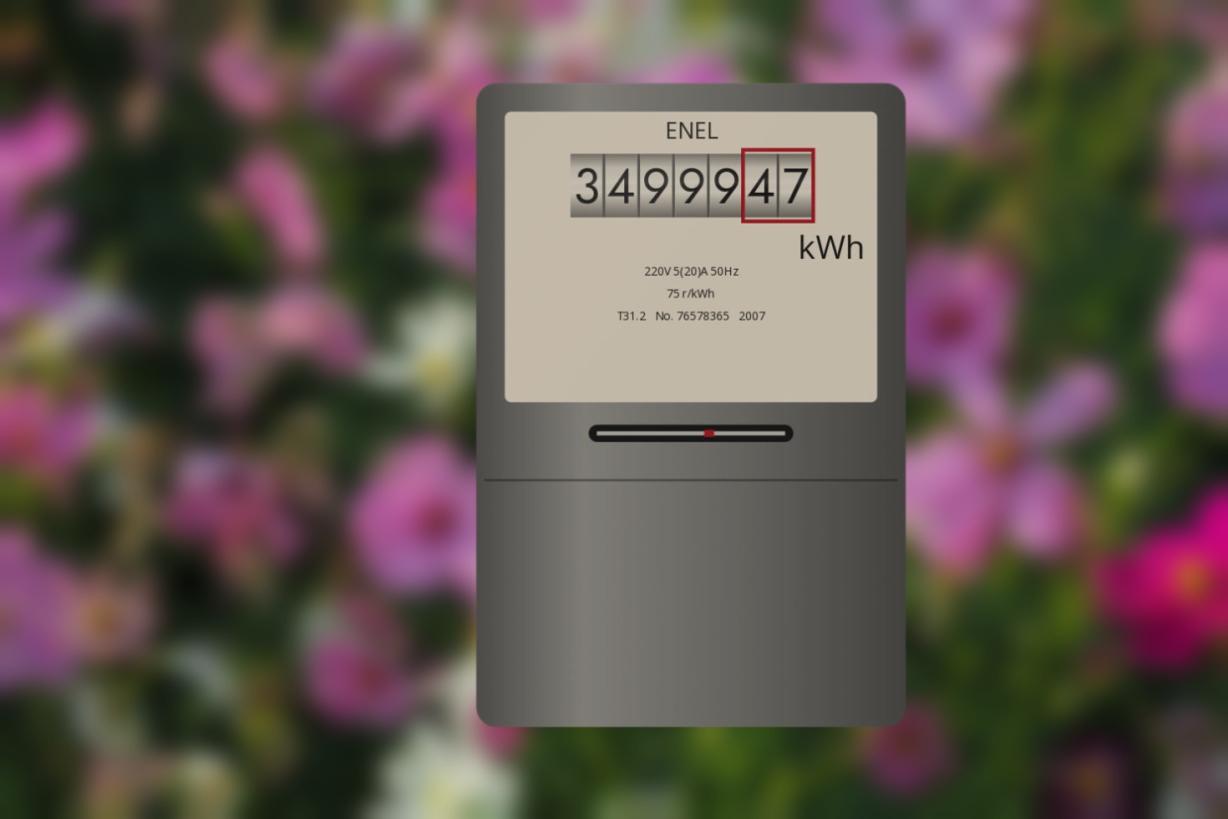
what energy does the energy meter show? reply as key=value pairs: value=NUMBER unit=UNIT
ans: value=34999.47 unit=kWh
